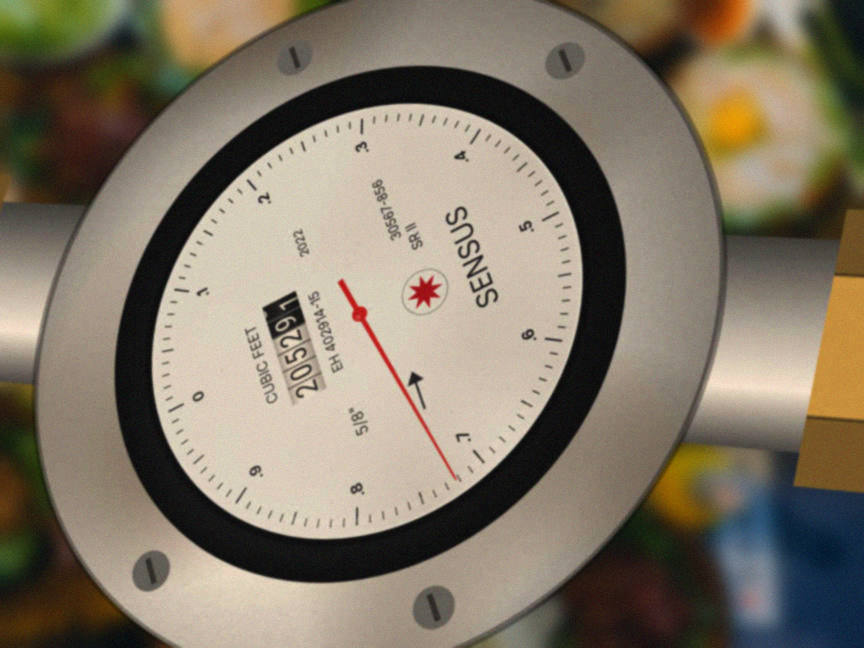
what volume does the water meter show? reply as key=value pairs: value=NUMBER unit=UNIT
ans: value=205290.72 unit=ft³
